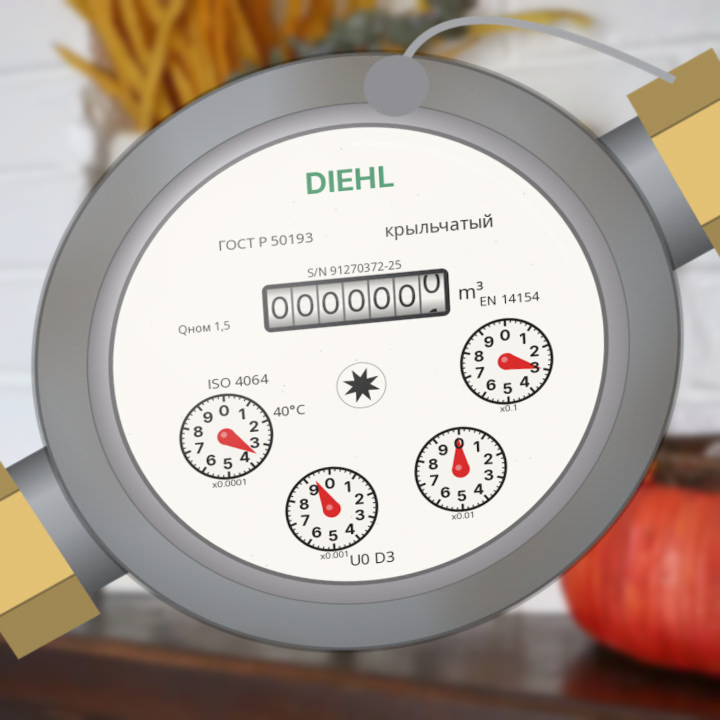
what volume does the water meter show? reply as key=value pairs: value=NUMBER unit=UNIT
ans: value=0.2993 unit=m³
